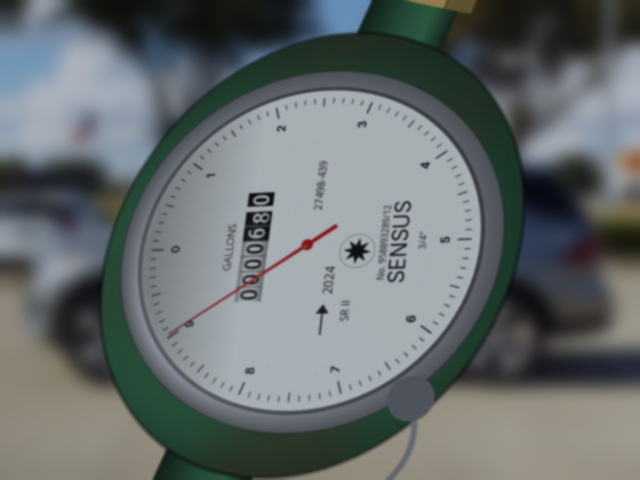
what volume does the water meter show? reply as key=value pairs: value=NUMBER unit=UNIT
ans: value=679.0 unit=gal
